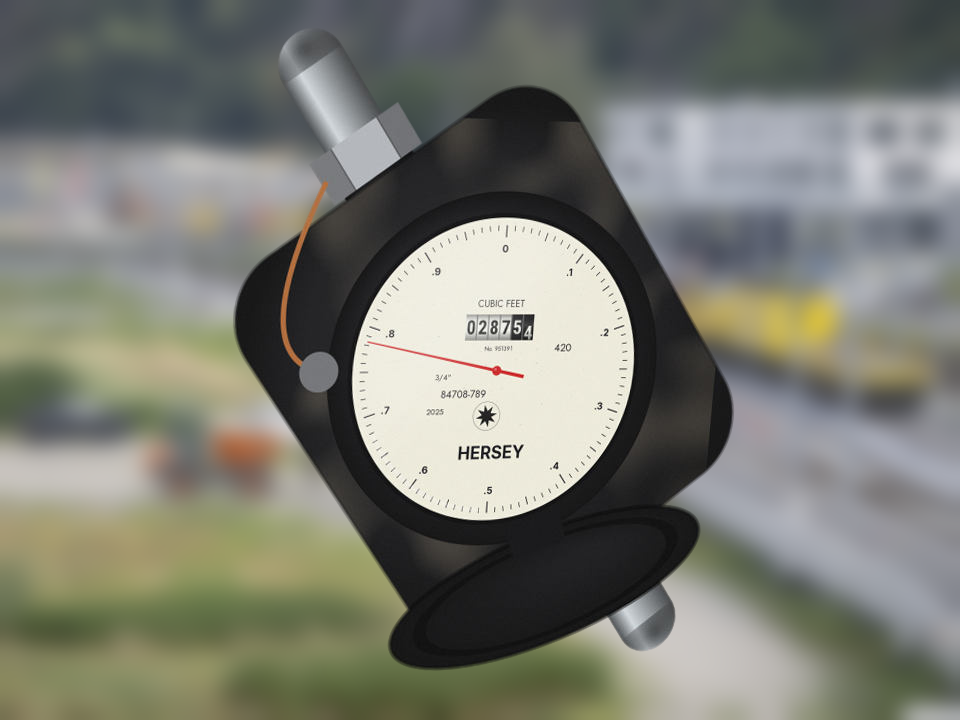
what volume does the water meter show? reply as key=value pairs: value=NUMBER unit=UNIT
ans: value=28753.78 unit=ft³
